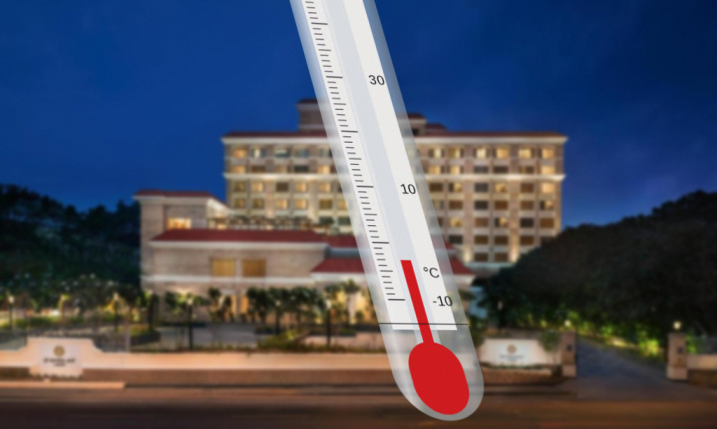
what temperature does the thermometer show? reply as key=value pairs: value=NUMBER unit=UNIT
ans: value=-3 unit=°C
